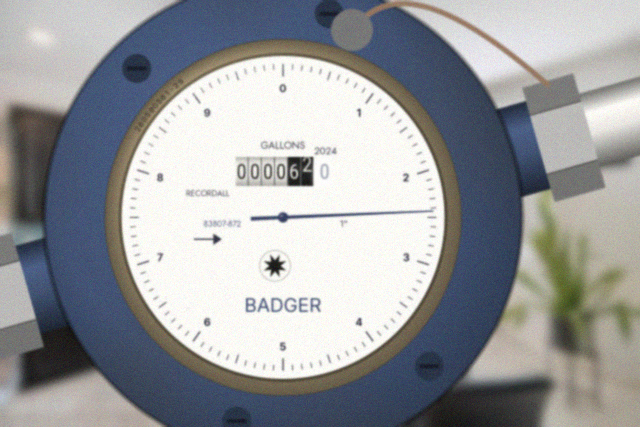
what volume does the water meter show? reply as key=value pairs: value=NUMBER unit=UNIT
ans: value=622.4 unit=gal
